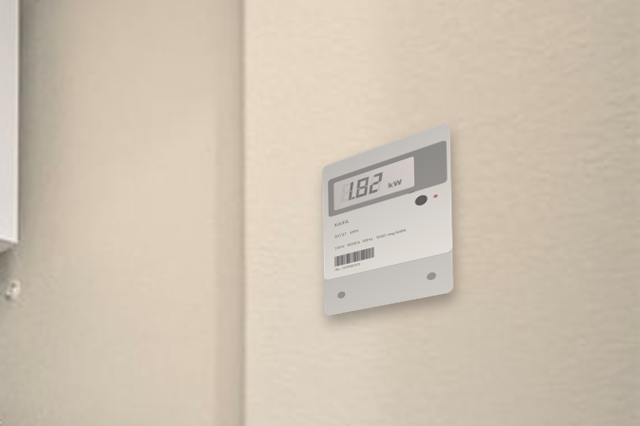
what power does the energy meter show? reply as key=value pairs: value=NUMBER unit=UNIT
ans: value=1.82 unit=kW
